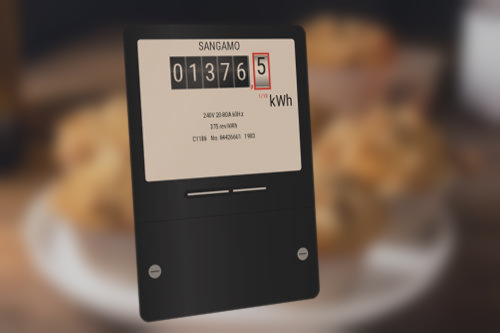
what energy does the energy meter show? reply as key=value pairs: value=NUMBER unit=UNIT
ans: value=1376.5 unit=kWh
